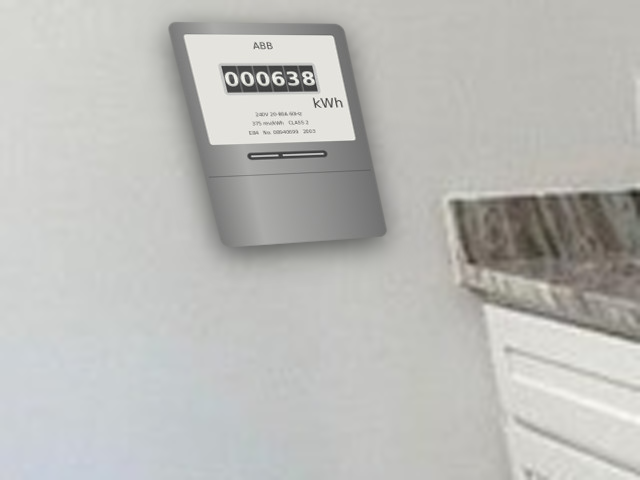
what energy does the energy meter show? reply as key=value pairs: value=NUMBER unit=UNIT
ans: value=638 unit=kWh
